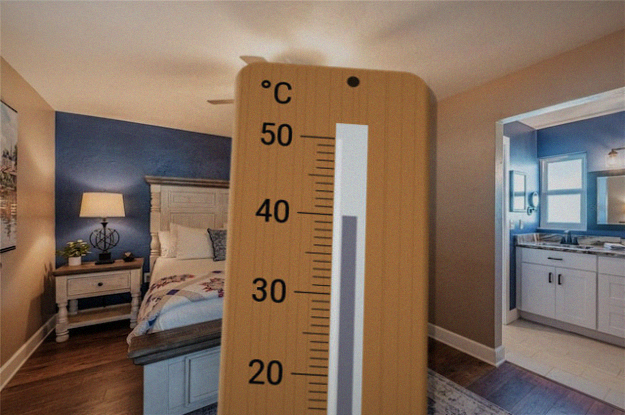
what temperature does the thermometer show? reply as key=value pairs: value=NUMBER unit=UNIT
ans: value=40 unit=°C
